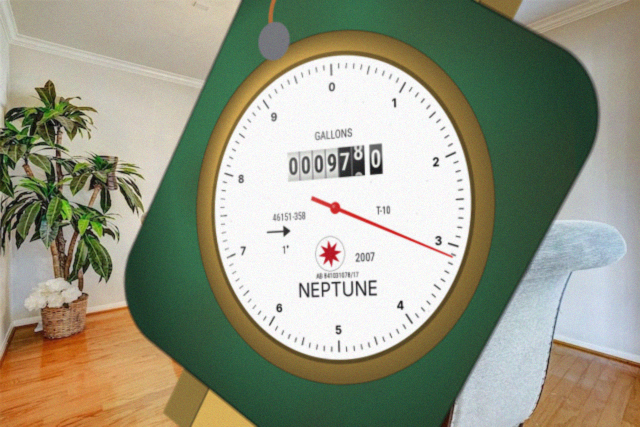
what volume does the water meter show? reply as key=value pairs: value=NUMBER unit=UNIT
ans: value=9783.1 unit=gal
